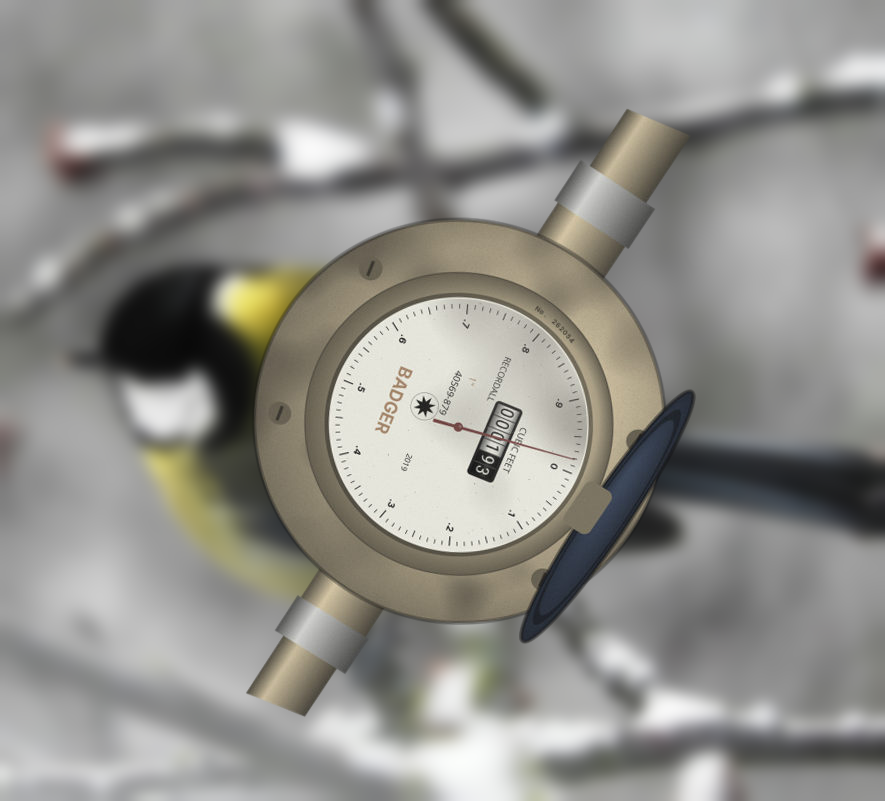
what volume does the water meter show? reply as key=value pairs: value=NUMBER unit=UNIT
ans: value=192.98 unit=ft³
